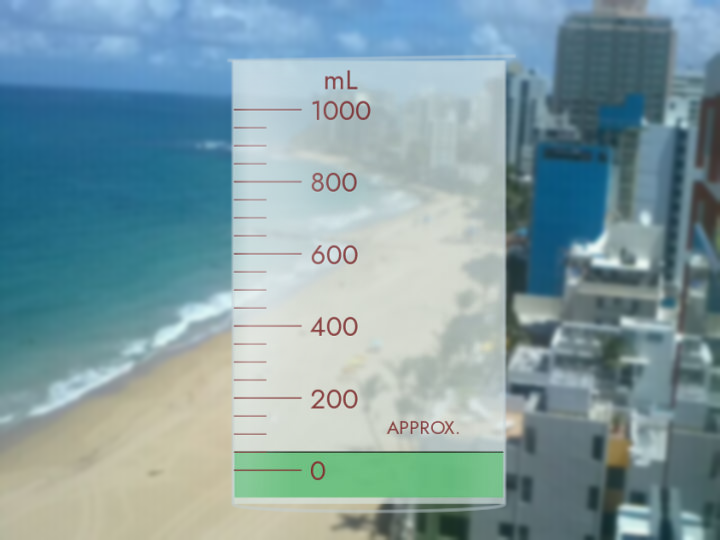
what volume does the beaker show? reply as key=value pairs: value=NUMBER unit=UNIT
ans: value=50 unit=mL
